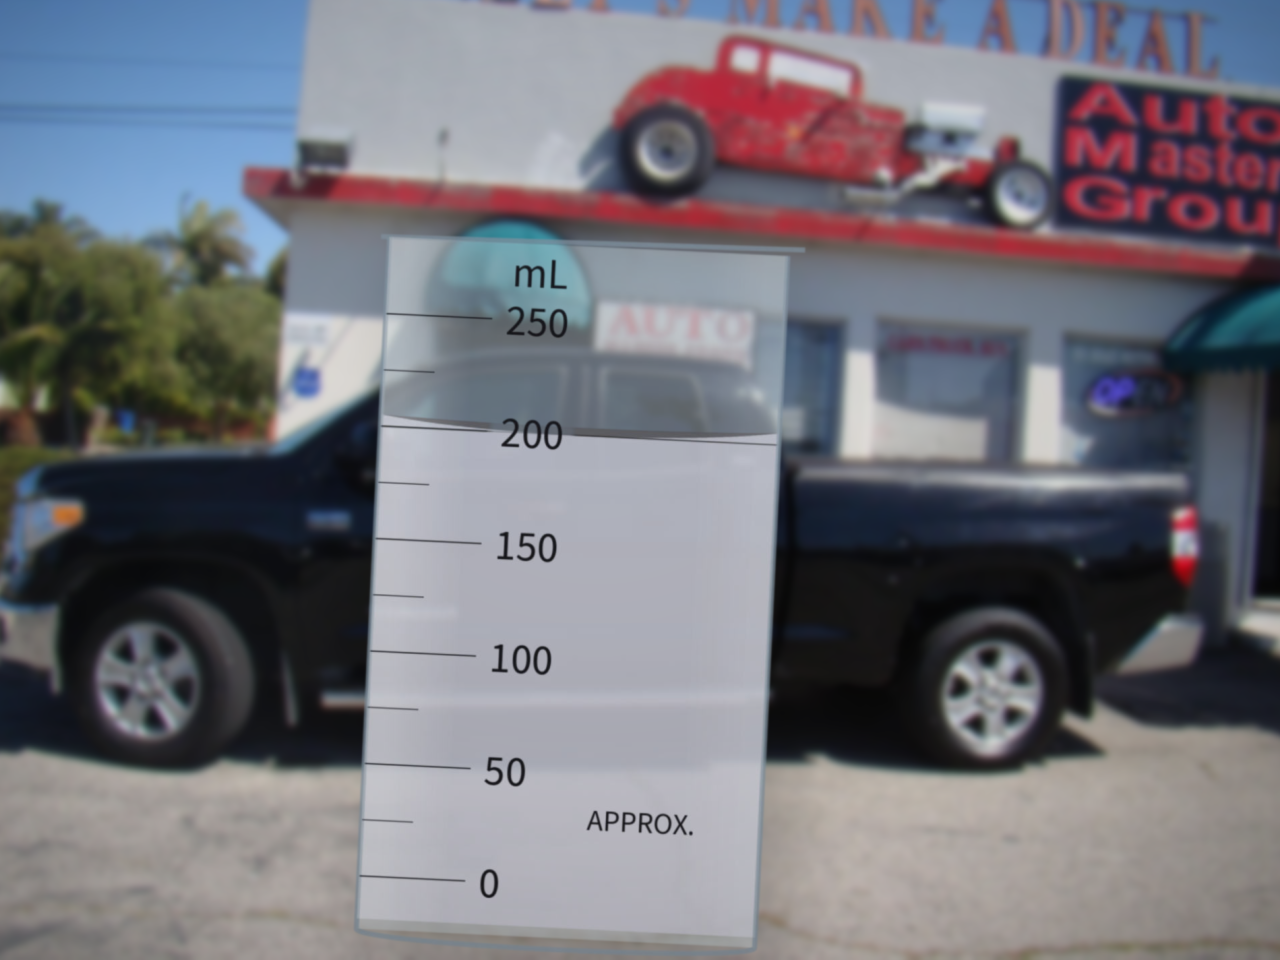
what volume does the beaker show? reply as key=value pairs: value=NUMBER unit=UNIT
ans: value=200 unit=mL
